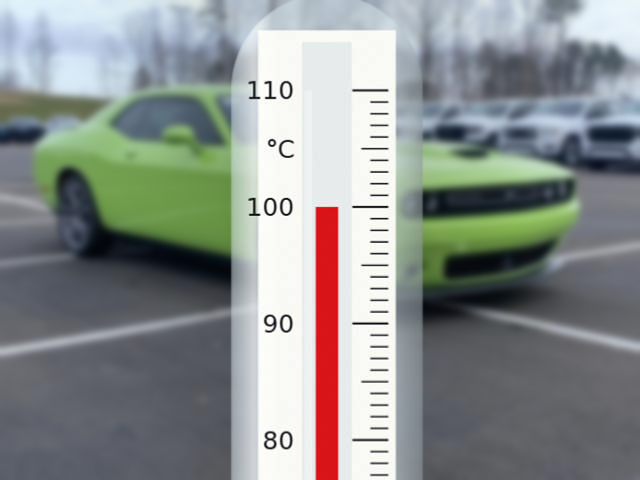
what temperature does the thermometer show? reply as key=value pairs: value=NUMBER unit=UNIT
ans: value=100 unit=°C
